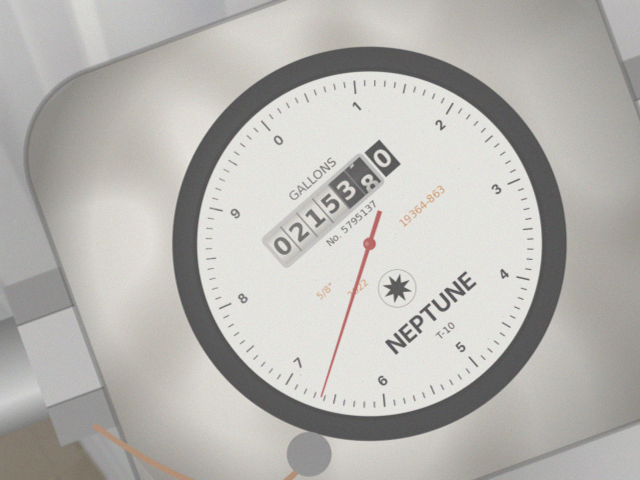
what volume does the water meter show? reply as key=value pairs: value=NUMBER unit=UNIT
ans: value=215376.6 unit=gal
